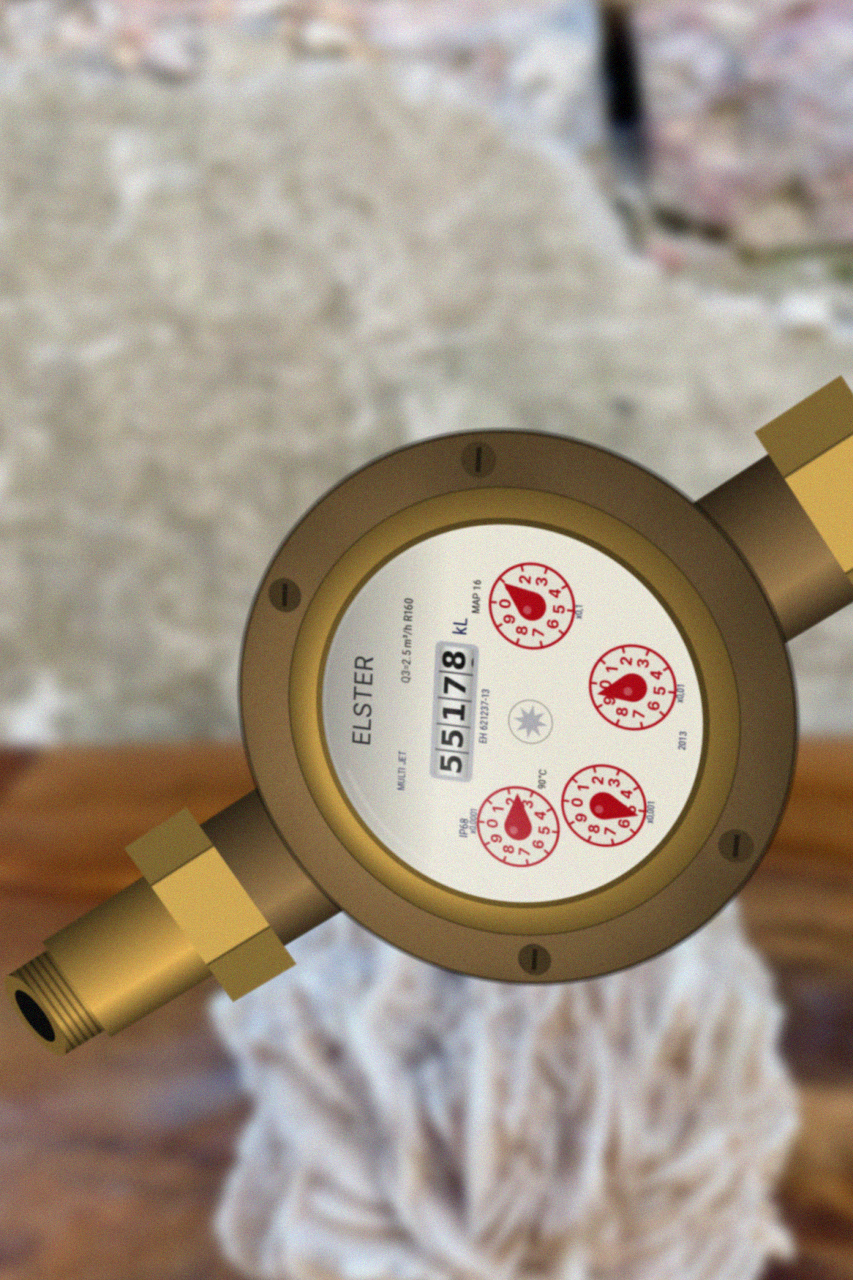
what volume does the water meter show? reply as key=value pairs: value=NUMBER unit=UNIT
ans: value=55178.0952 unit=kL
